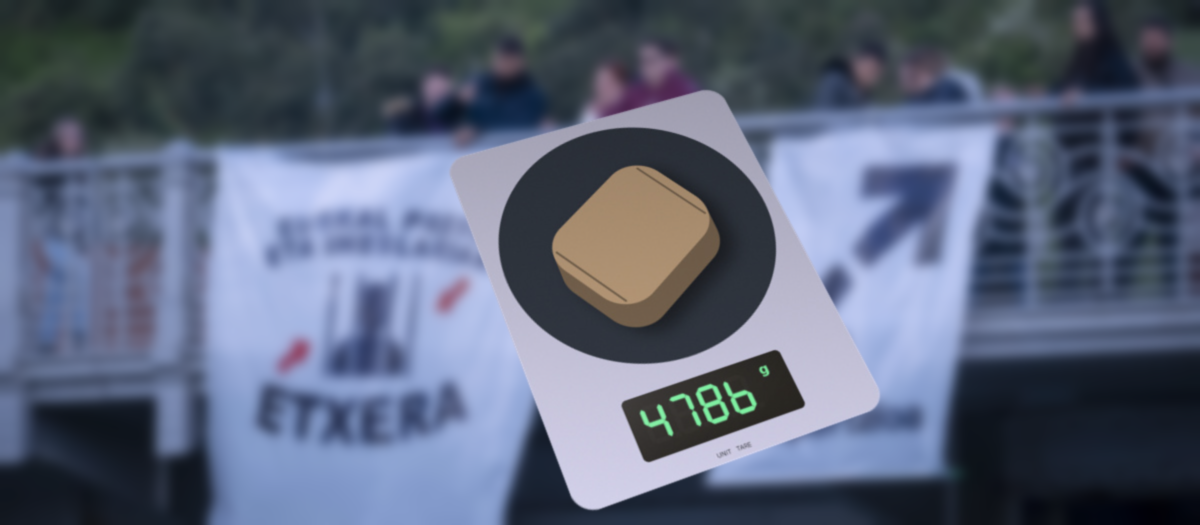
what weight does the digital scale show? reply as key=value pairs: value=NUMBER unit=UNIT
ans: value=4786 unit=g
